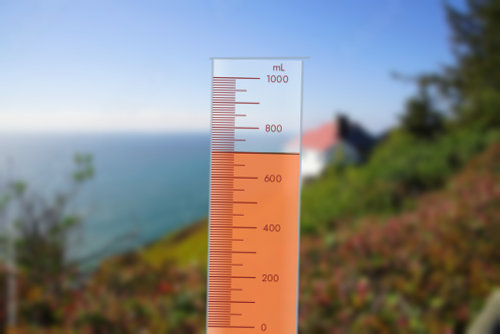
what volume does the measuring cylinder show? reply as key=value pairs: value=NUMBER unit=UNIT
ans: value=700 unit=mL
